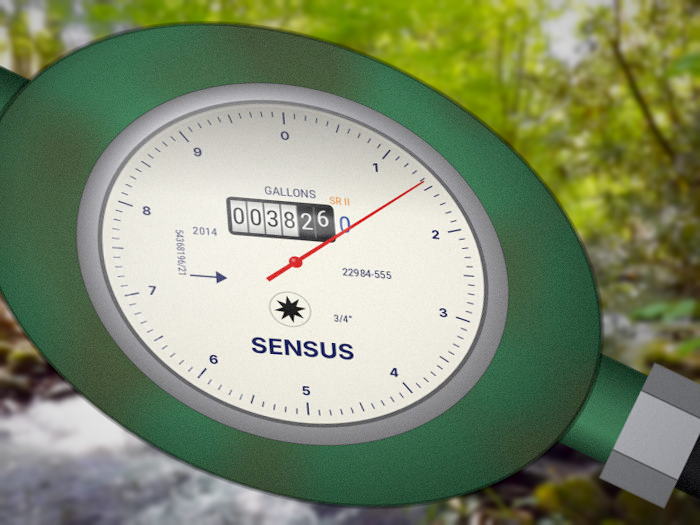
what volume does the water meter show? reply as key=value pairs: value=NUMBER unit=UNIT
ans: value=38261.4 unit=gal
